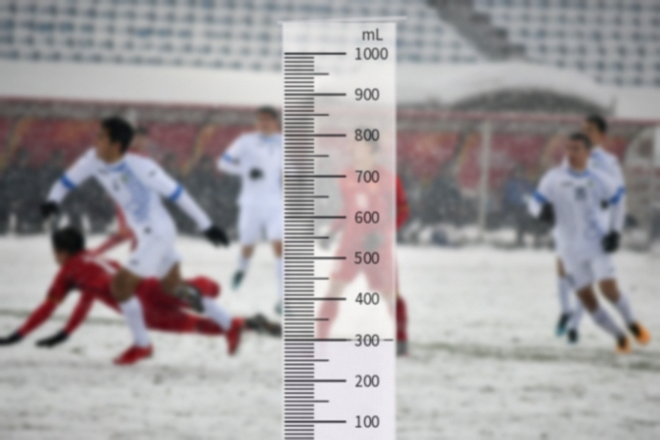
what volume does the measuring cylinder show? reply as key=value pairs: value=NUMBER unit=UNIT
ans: value=300 unit=mL
